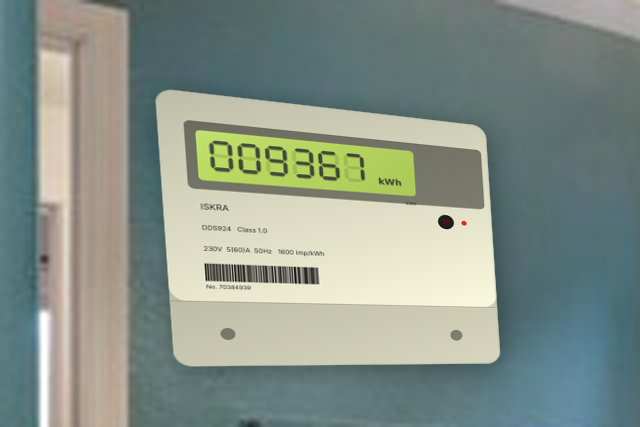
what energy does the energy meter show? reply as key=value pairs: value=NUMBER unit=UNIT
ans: value=9367 unit=kWh
